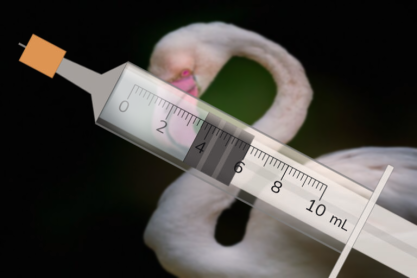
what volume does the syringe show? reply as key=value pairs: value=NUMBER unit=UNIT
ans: value=3.6 unit=mL
